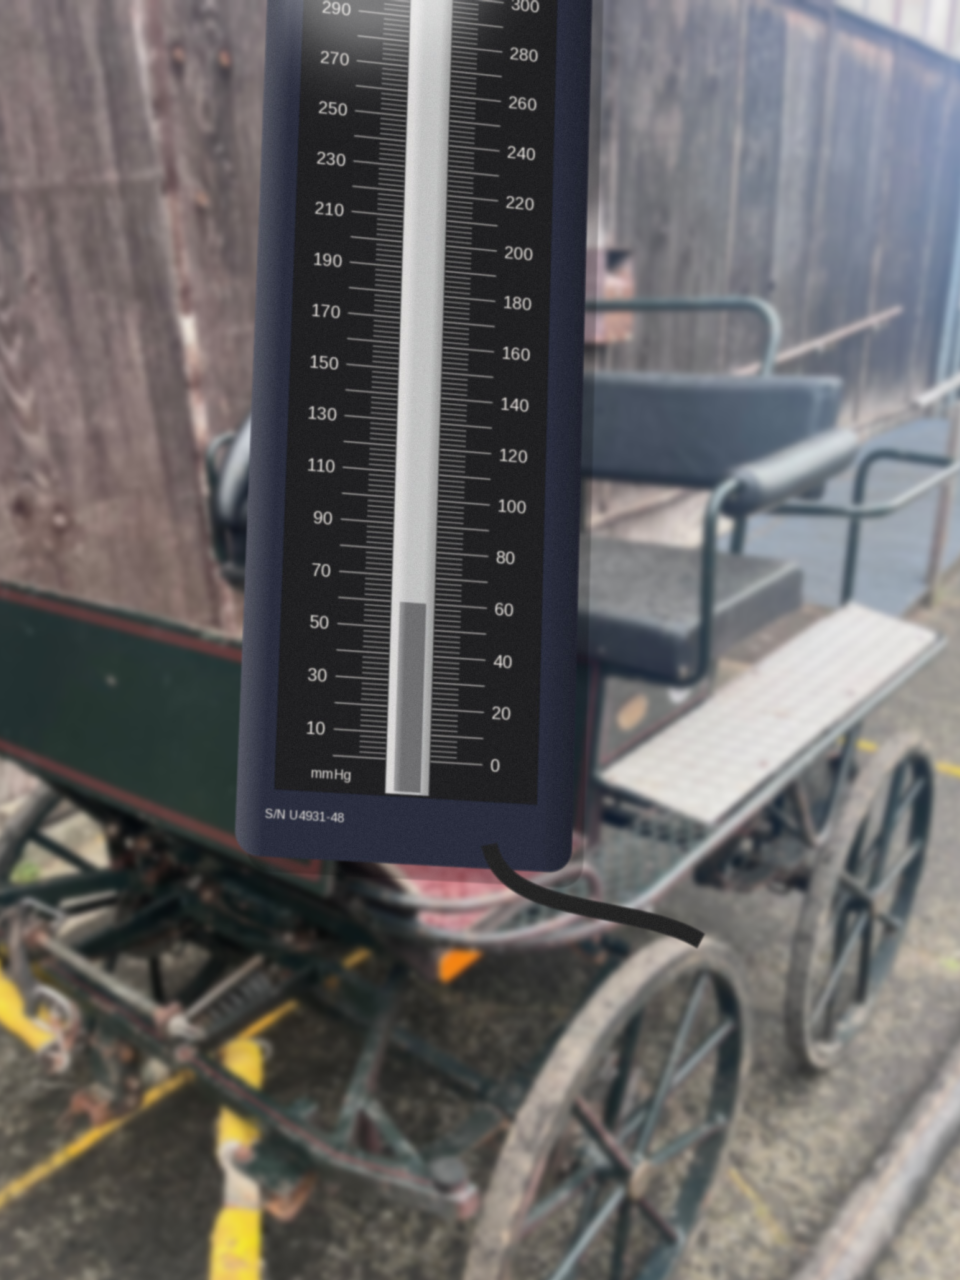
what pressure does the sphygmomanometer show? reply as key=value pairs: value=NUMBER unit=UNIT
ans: value=60 unit=mmHg
